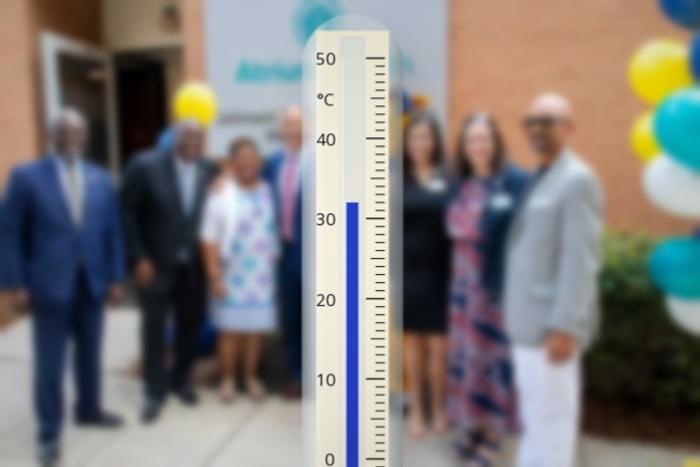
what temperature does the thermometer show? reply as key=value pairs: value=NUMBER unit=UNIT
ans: value=32 unit=°C
